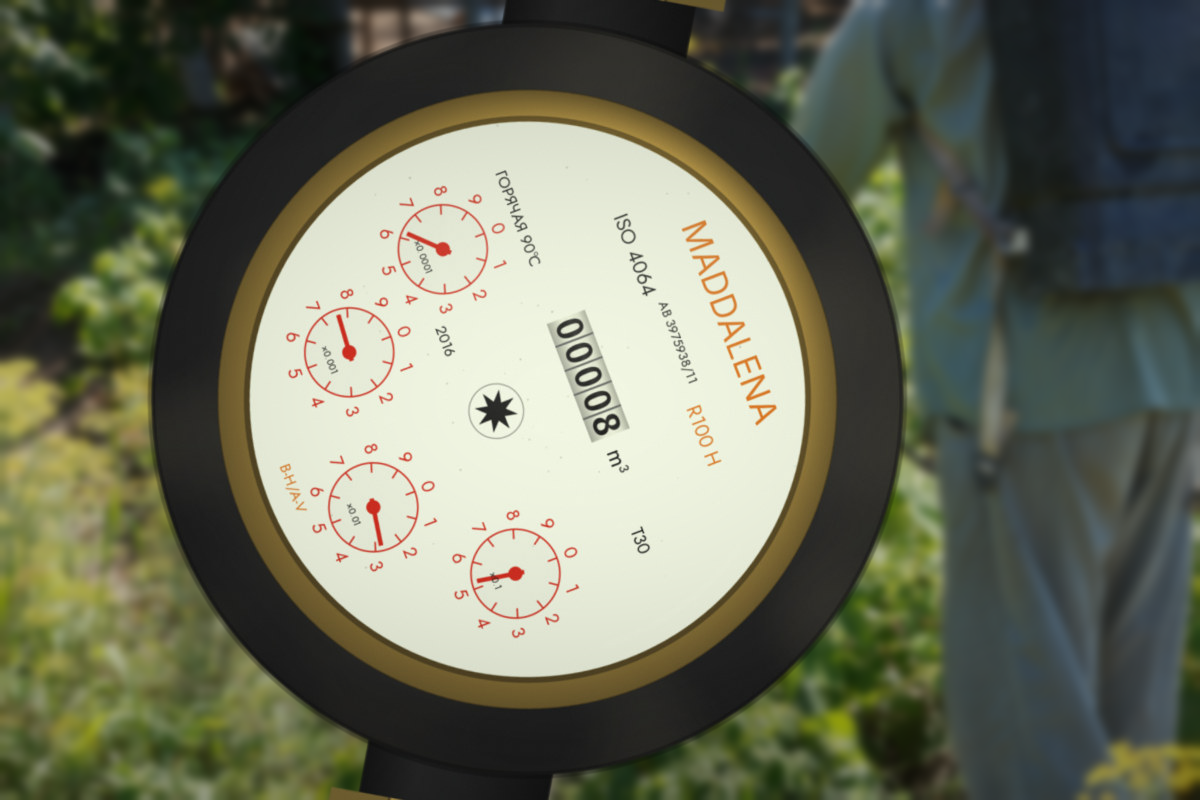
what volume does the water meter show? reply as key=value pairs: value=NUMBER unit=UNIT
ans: value=8.5276 unit=m³
